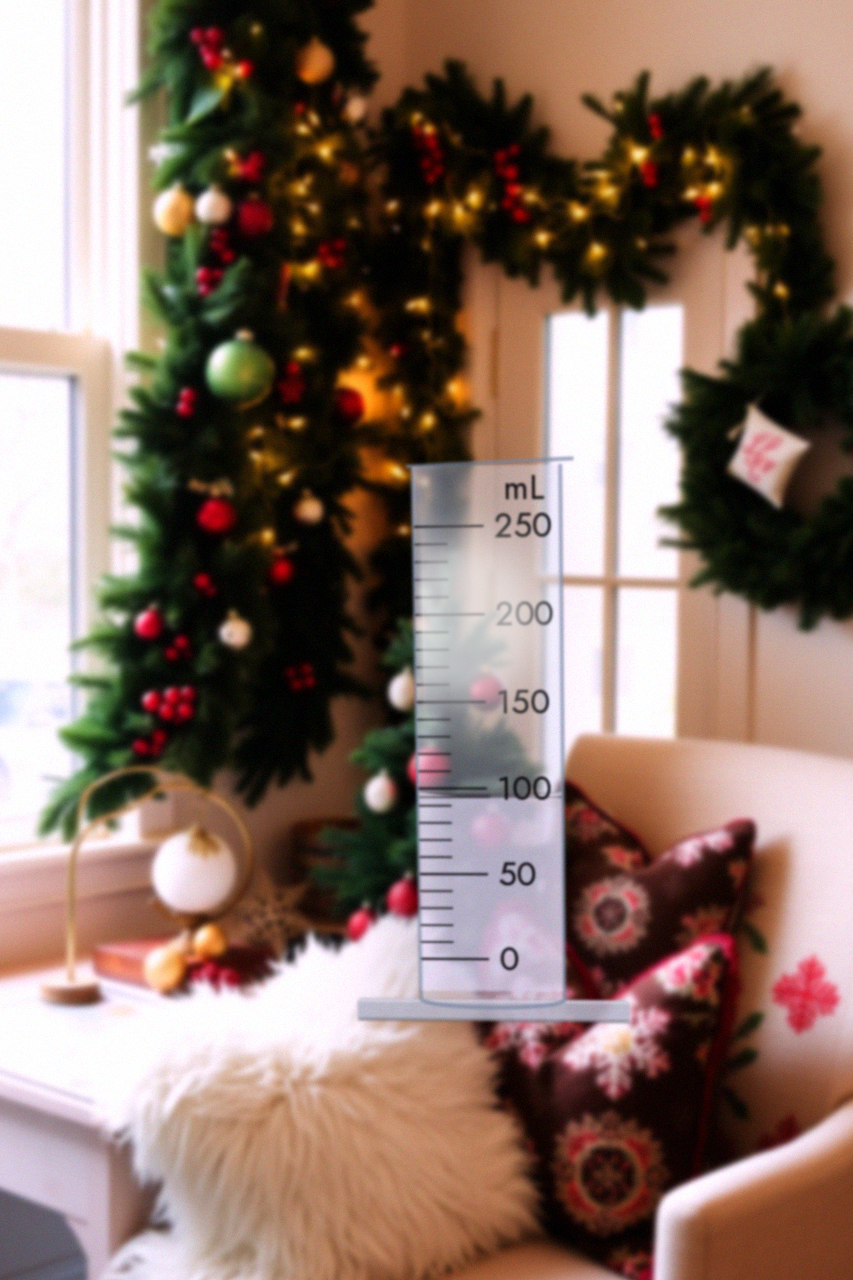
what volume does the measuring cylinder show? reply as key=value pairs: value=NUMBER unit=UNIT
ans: value=95 unit=mL
